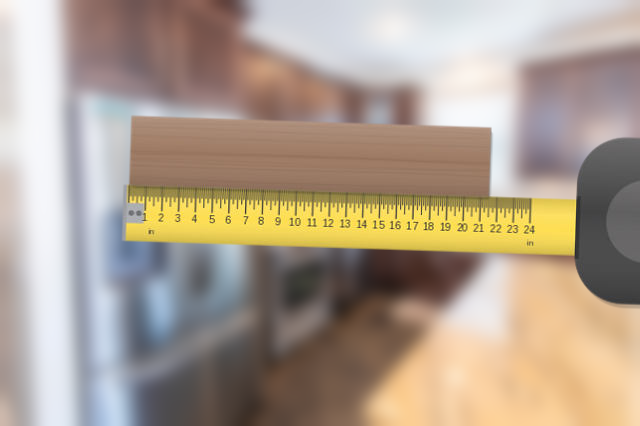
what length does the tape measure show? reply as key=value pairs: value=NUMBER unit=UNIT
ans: value=21.5 unit=in
